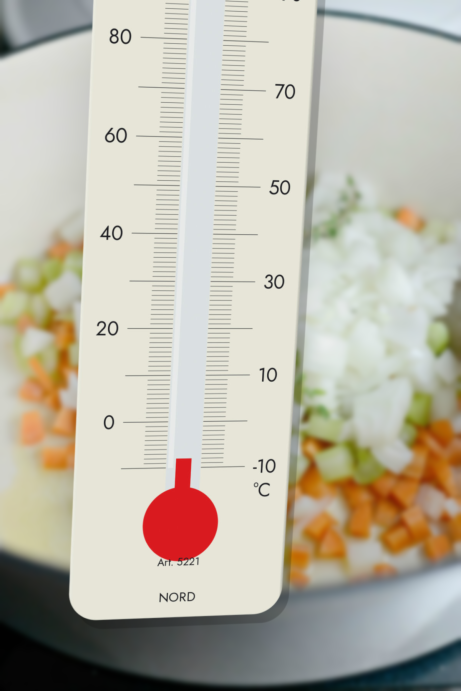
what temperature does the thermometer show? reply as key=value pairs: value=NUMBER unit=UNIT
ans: value=-8 unit=°C
